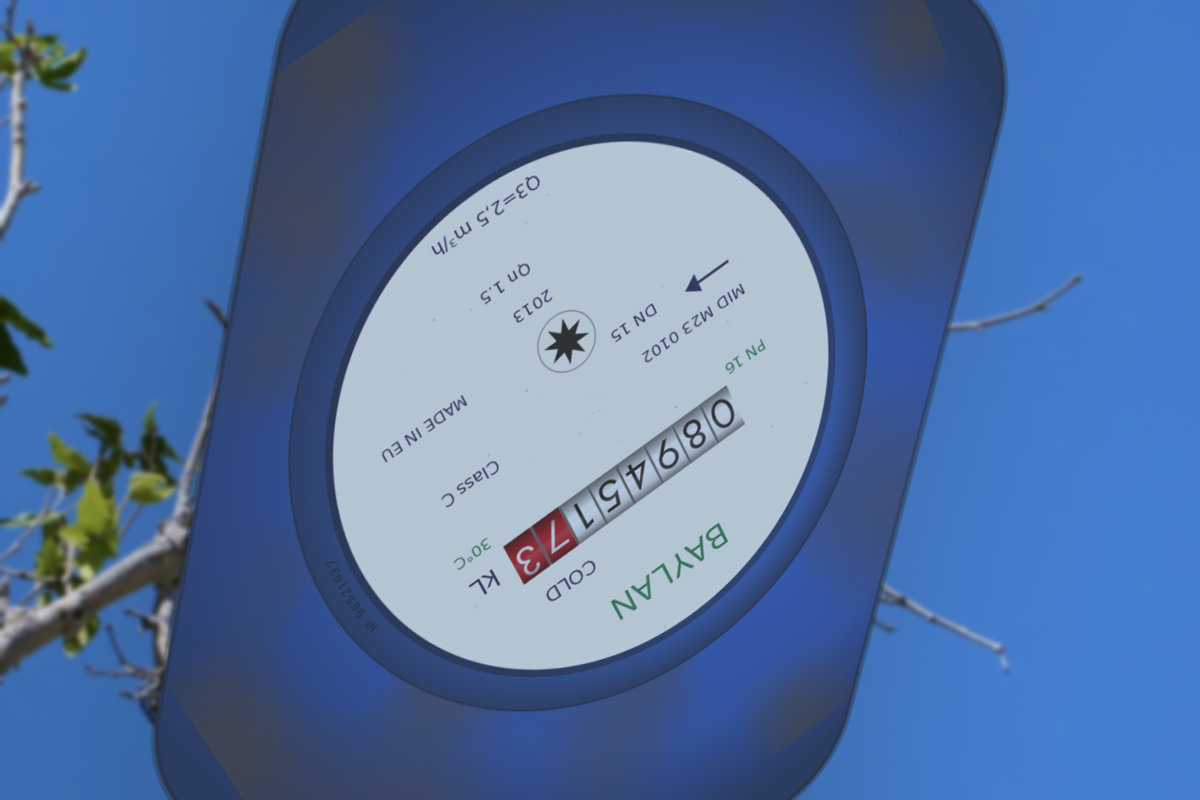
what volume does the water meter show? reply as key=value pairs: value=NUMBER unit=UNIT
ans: value=89451.73 unit=kL
